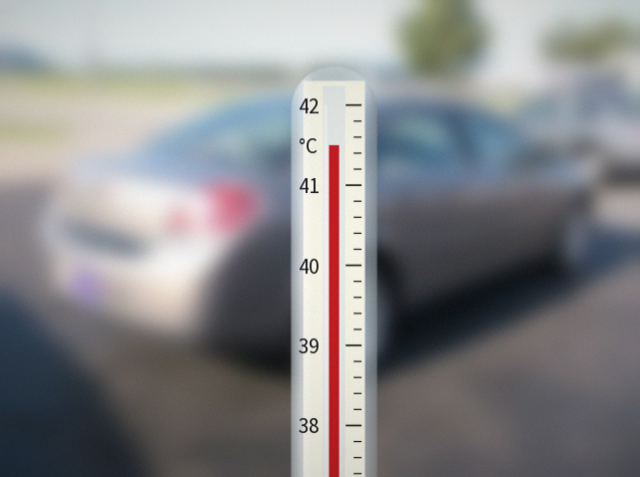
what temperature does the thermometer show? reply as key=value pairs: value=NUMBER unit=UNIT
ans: value=41.5 unit=°C
